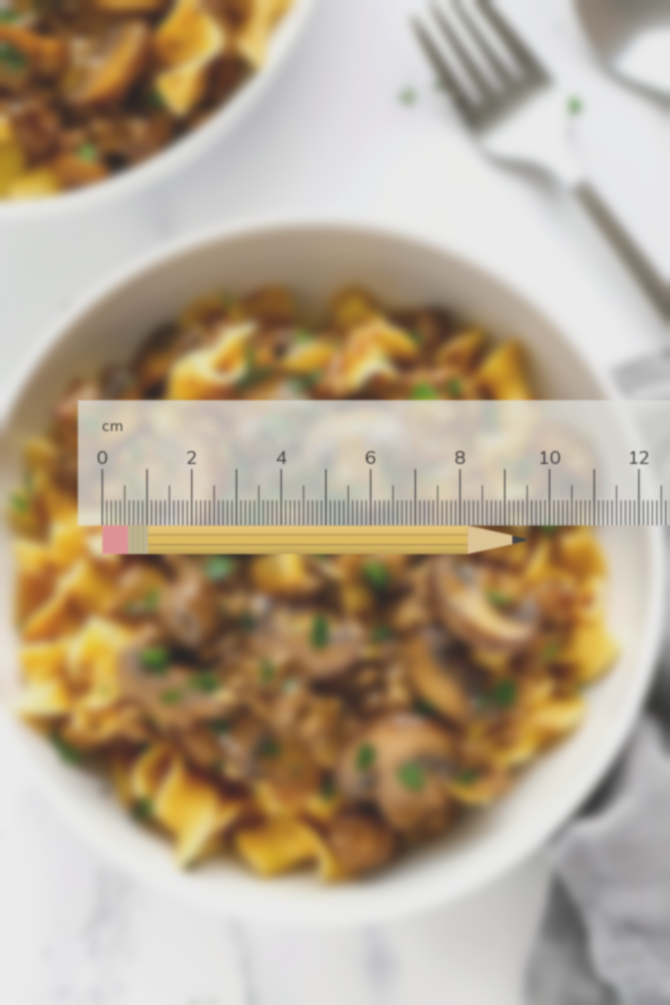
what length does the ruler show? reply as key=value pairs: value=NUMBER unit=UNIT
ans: value=9.5 unit=cm
